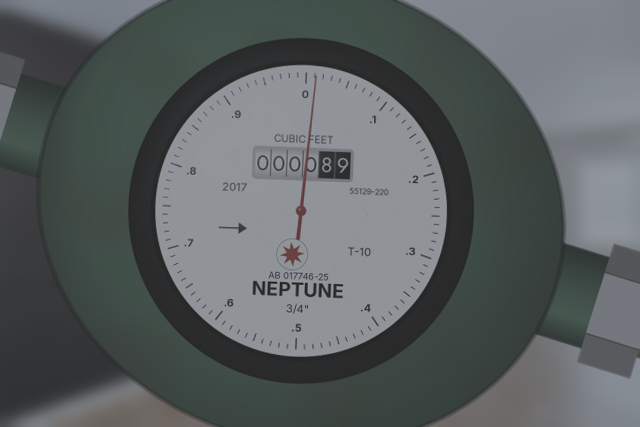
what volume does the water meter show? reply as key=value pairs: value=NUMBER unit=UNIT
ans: value=89.01 unit=ft³
